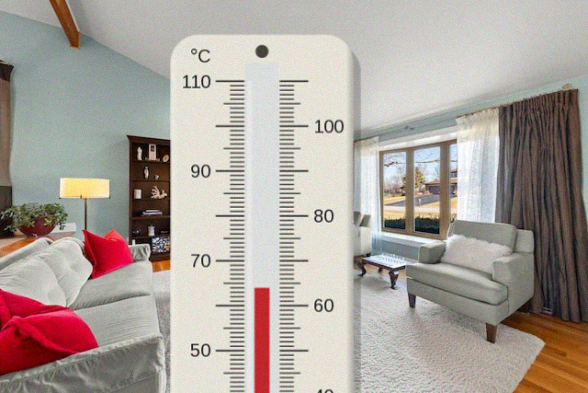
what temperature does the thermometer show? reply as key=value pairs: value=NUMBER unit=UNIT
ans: value=64 unit=°C
